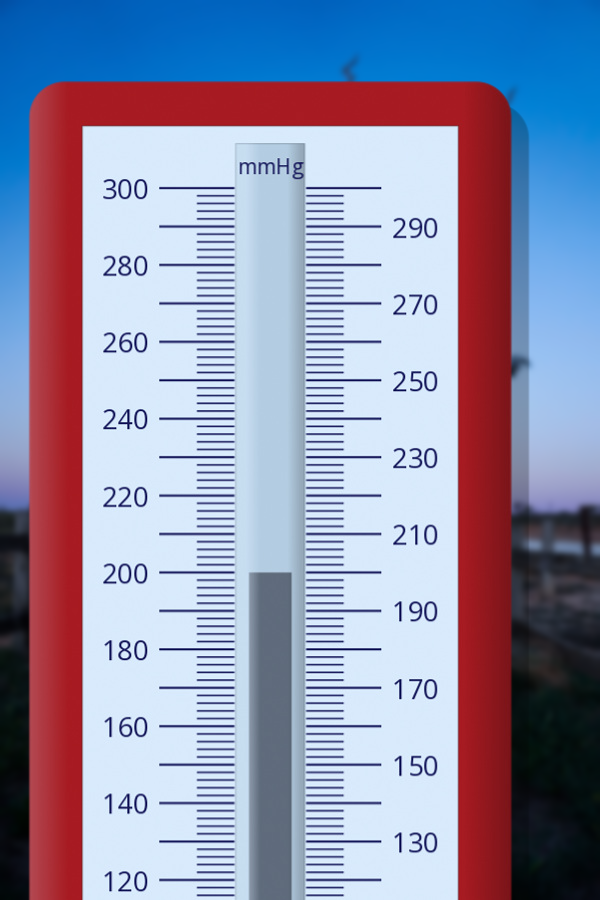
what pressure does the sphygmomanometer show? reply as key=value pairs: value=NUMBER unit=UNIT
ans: value=200 unit=mmHg
